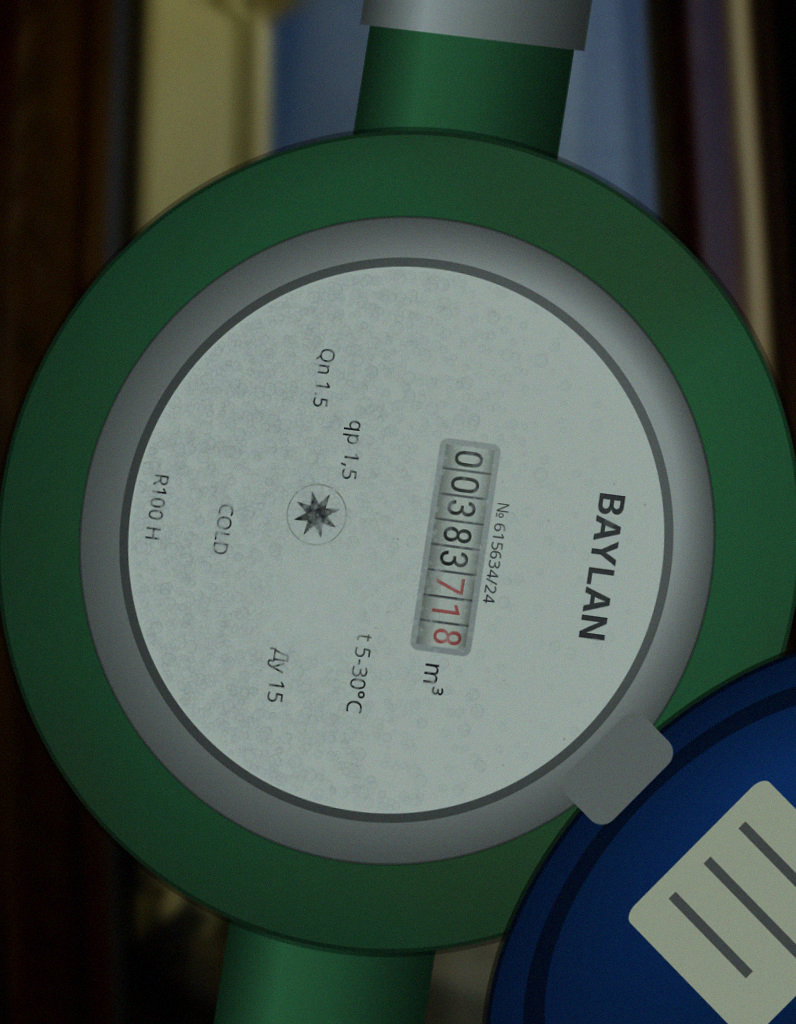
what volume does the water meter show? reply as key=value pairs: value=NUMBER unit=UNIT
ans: value=383.718 unit=m³
